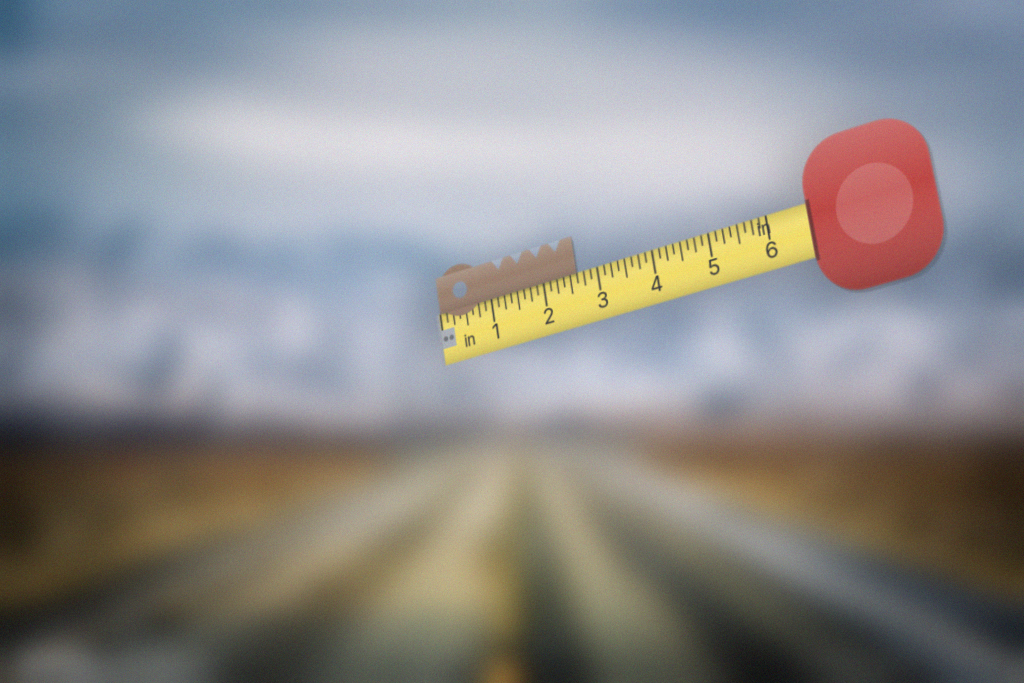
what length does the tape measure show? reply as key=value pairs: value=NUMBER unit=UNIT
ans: value=2.625 unit=in
